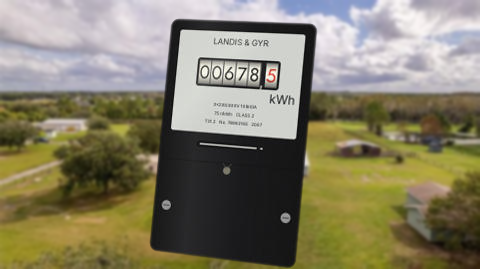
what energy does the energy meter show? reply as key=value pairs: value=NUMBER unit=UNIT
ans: value=678.5 unit=kWh
